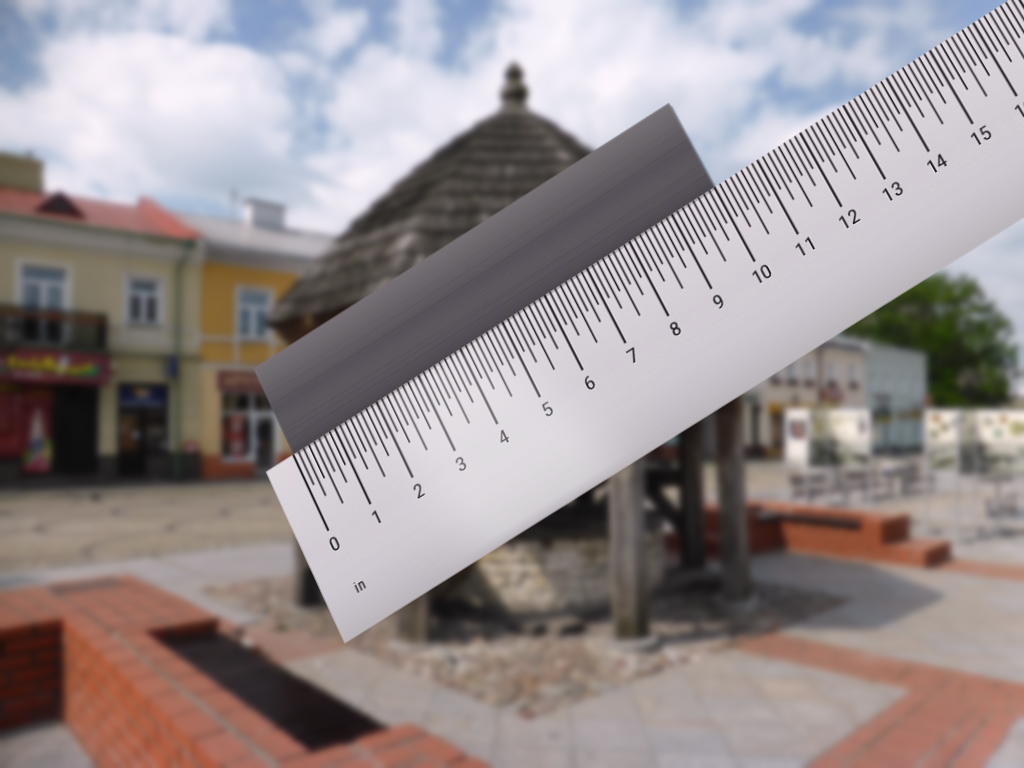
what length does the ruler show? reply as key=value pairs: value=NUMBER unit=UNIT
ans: value=10 unit=in
